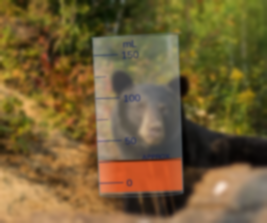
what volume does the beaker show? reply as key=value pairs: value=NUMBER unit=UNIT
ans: value=25 unit=mL
